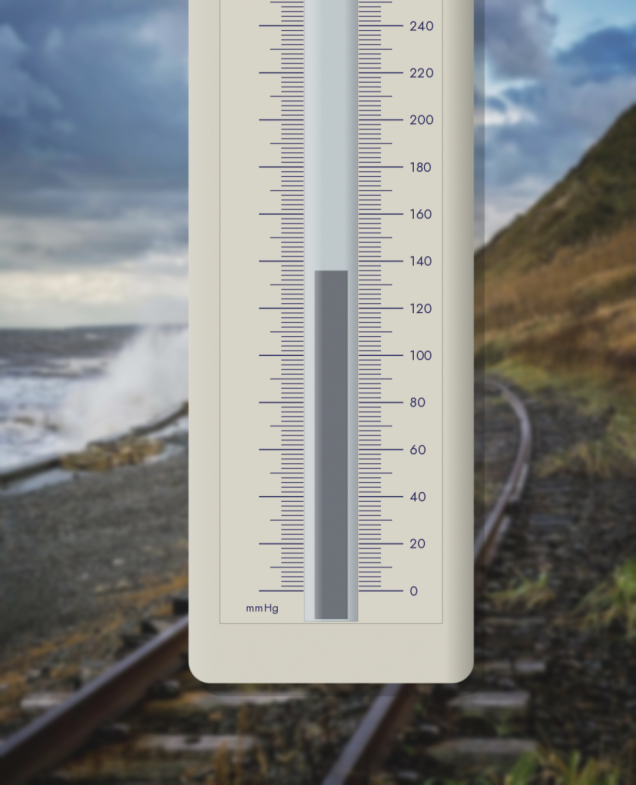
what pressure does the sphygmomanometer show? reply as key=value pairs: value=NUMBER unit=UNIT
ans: value=136 unit=mmHg
